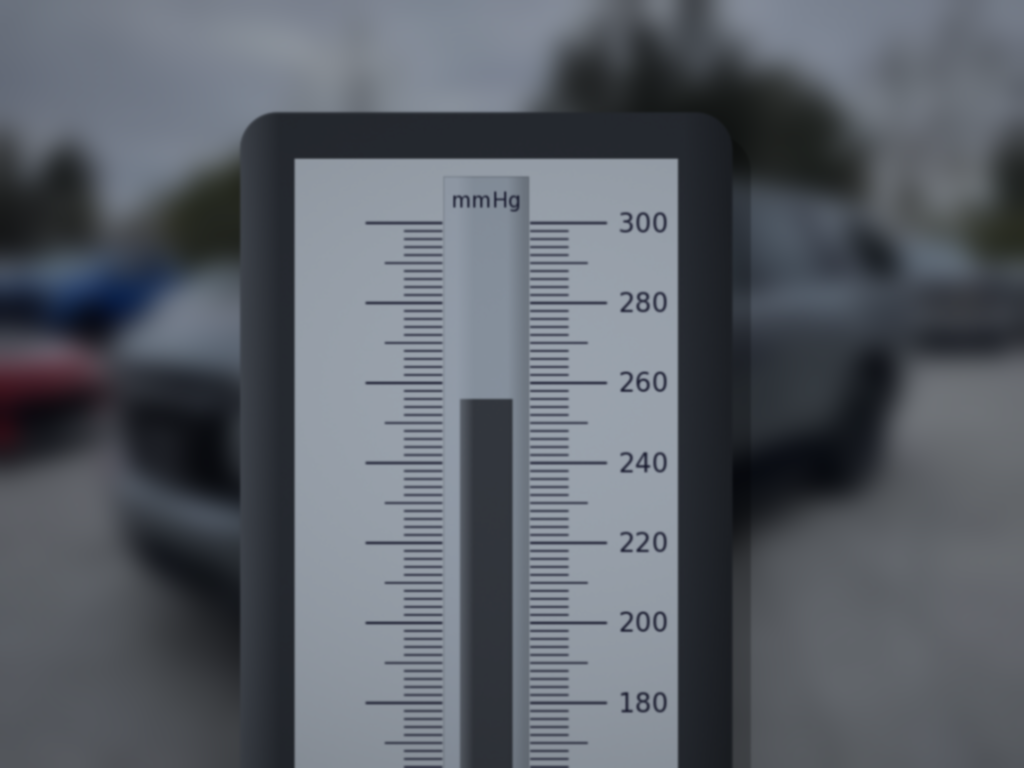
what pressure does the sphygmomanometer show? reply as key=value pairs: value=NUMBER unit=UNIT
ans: value=256 unit=mmHg
